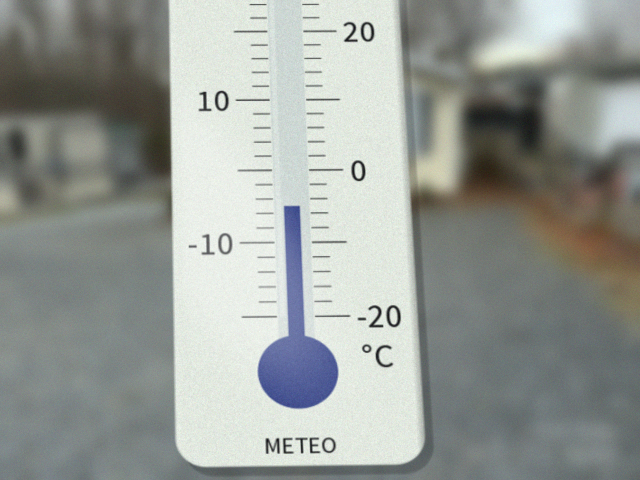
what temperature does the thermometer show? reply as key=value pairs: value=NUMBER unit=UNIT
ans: value=-5 unit=°C
